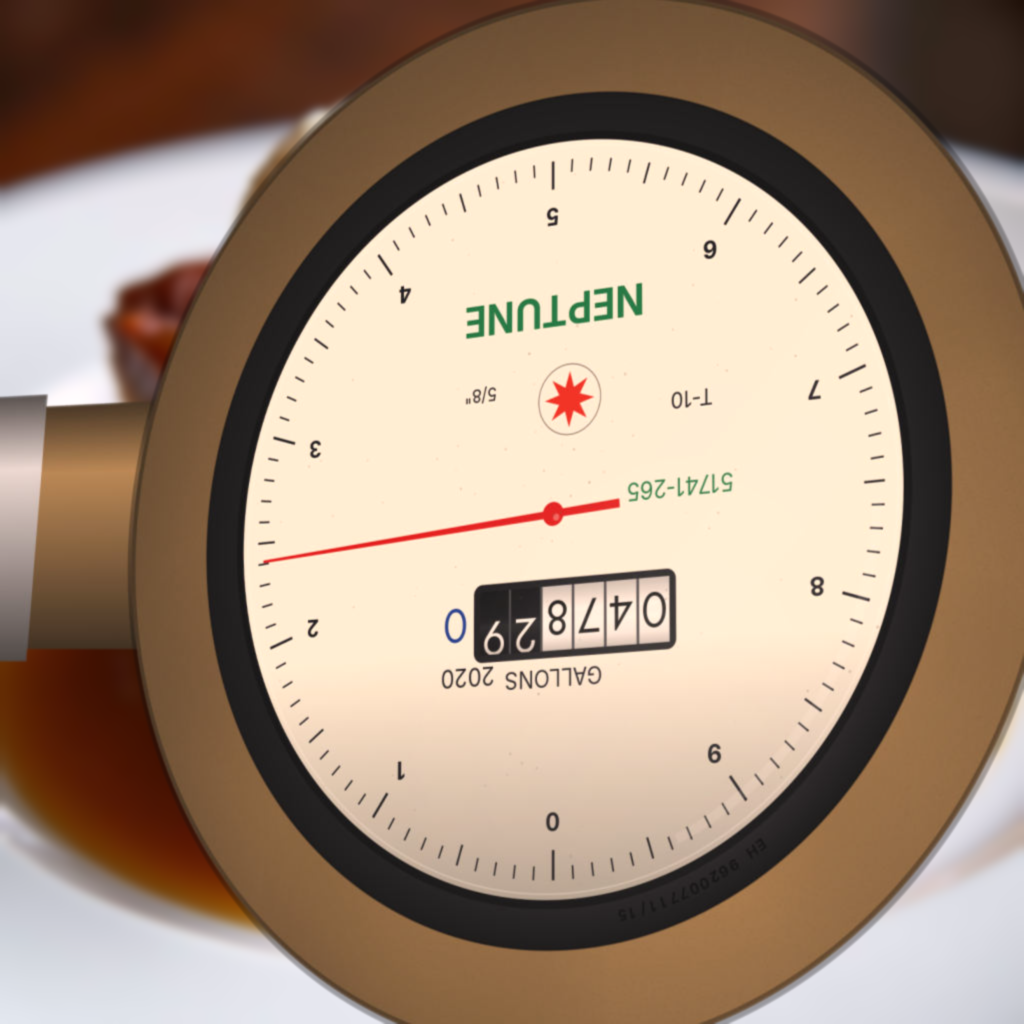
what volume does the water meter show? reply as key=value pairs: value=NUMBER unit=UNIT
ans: value=478292.4 unit=gal
